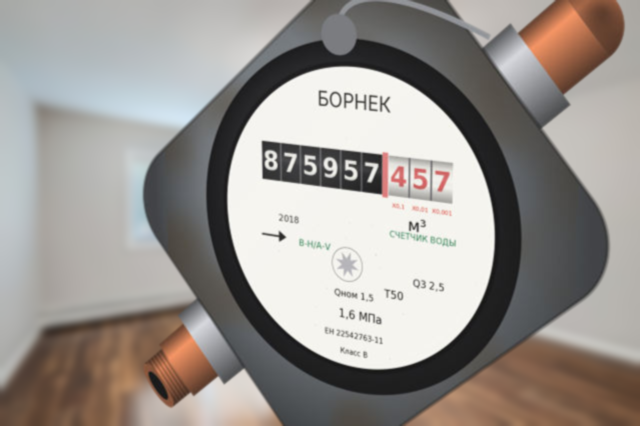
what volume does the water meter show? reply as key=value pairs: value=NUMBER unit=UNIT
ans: value=875957.457 unit=m³
